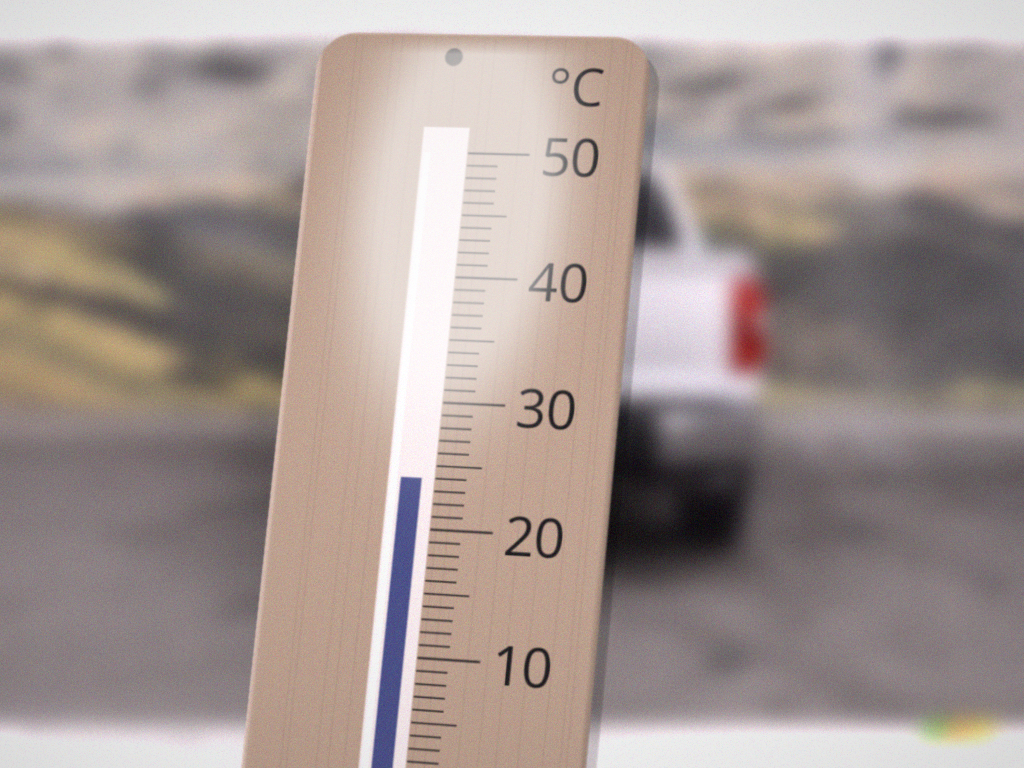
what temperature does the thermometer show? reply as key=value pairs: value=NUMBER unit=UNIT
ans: value=24 unit=°C
